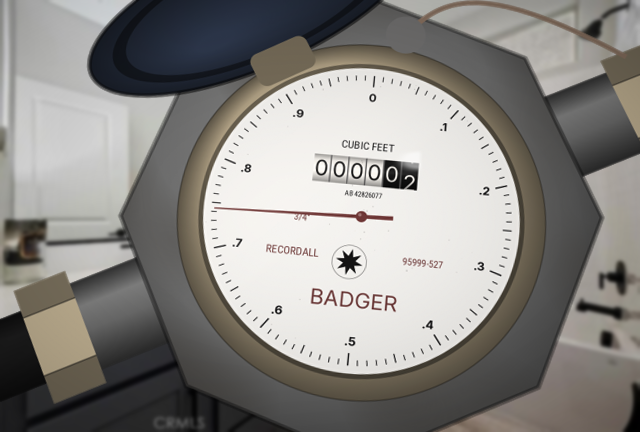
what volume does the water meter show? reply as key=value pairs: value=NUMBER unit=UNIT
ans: value=1.74 unit=ft³
